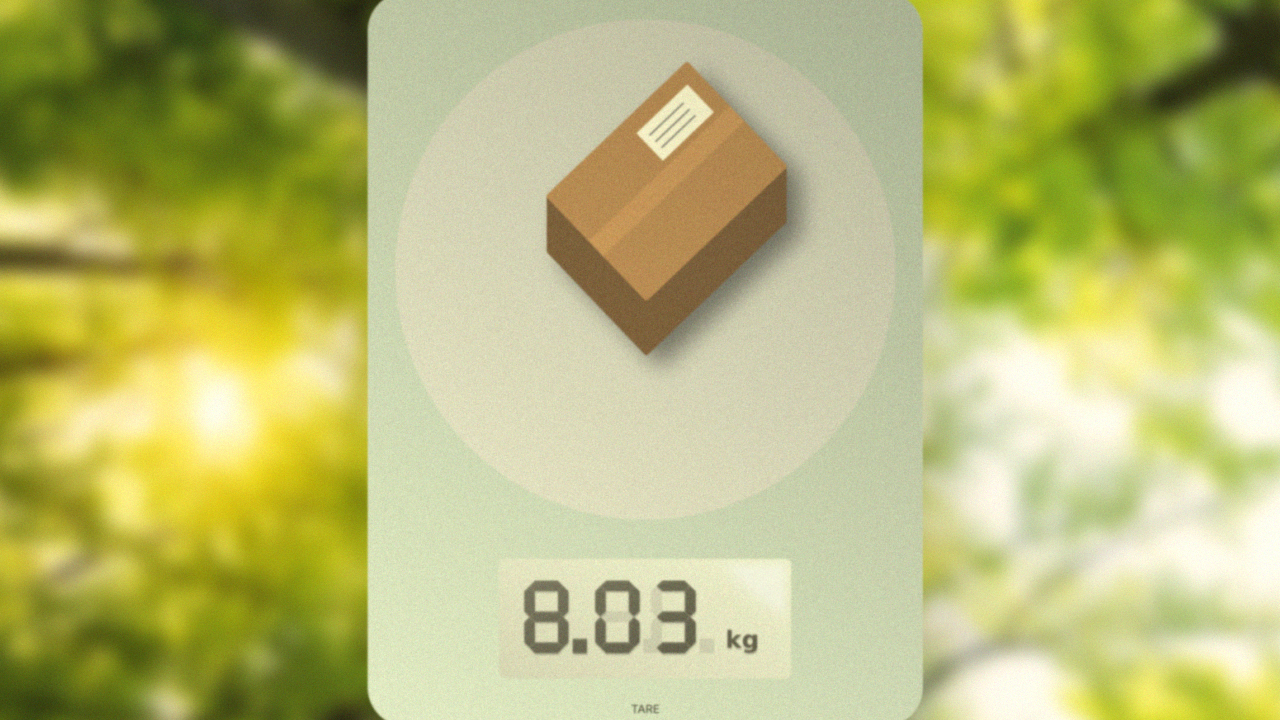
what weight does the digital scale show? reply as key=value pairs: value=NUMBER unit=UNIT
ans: value=8.03 unit=kg
